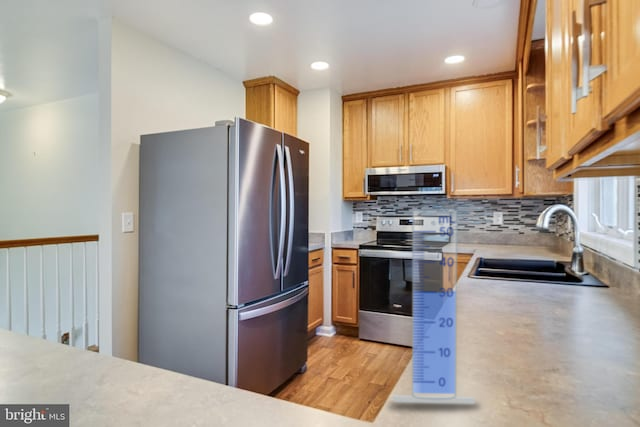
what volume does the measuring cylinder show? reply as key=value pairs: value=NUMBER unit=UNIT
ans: value=30 unit=mL
